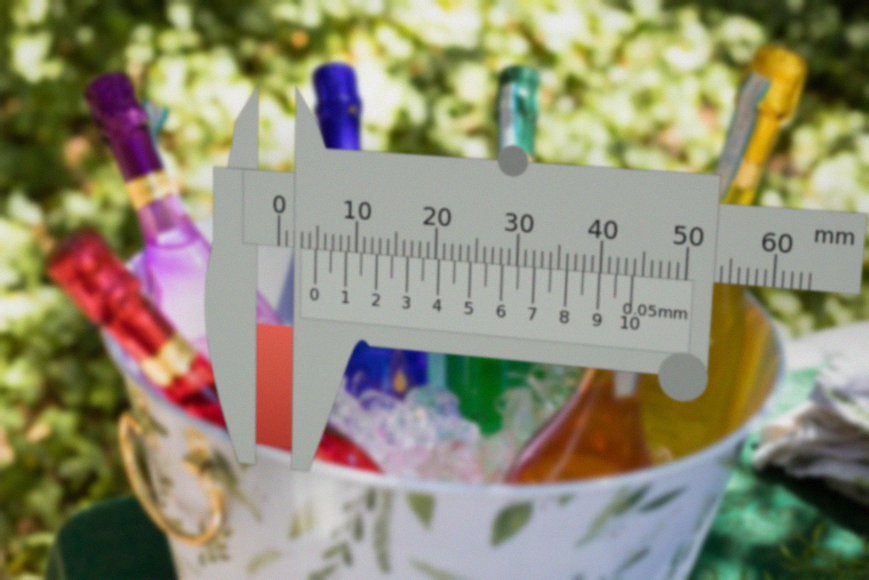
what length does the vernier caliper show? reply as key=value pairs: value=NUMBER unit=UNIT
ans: value=4.8 unit=mm
